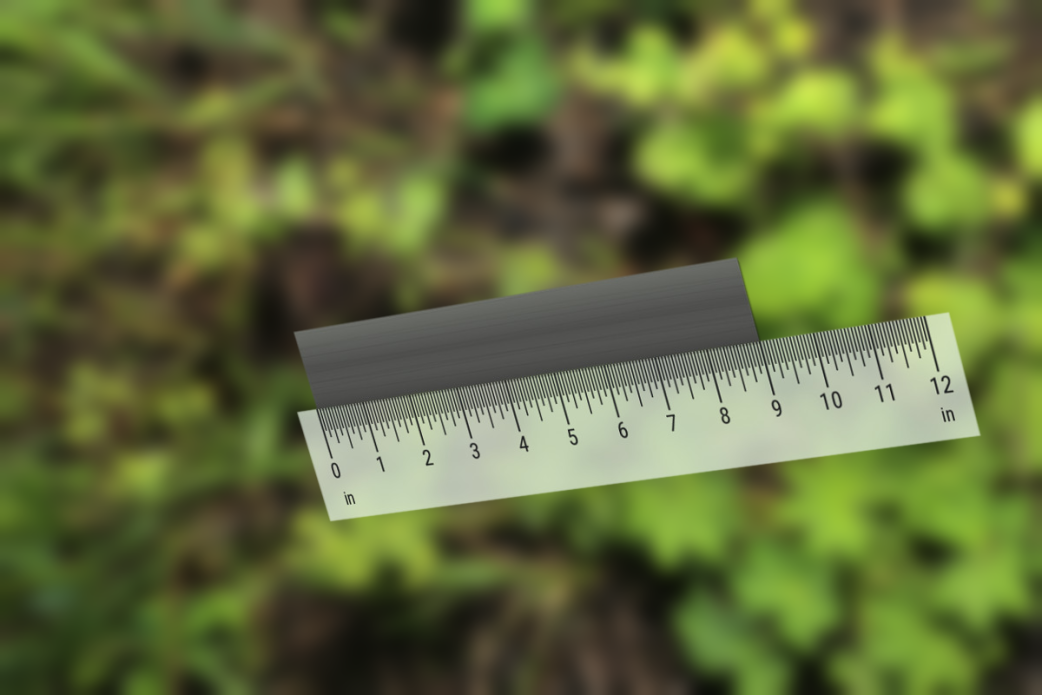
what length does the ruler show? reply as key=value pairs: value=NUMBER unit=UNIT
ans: value=9 unit=in
